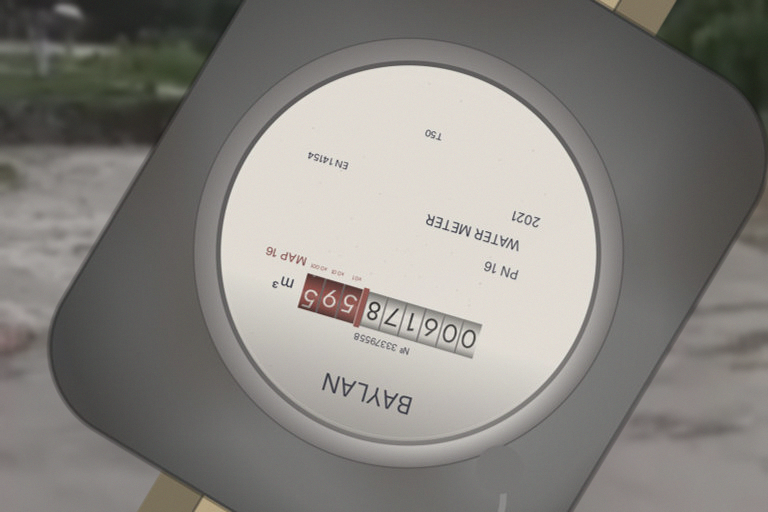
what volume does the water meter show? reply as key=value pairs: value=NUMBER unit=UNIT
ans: value=6178.595 unit=m³
